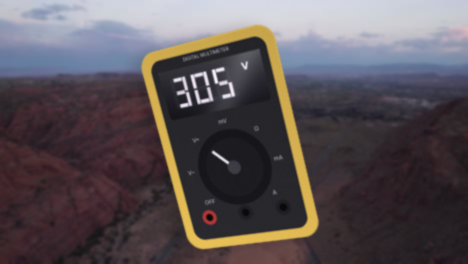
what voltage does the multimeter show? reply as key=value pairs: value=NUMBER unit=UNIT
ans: value=305 unit=V
